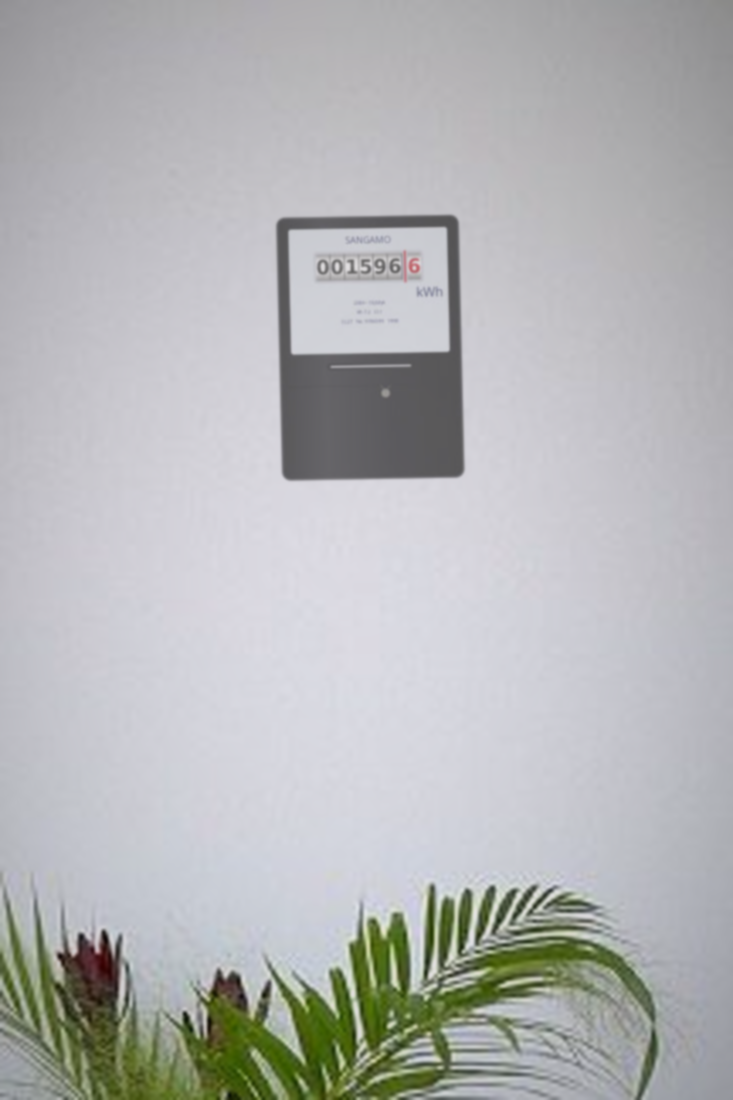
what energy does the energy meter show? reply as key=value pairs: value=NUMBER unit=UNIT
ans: value=1596.6 unit=kWh
